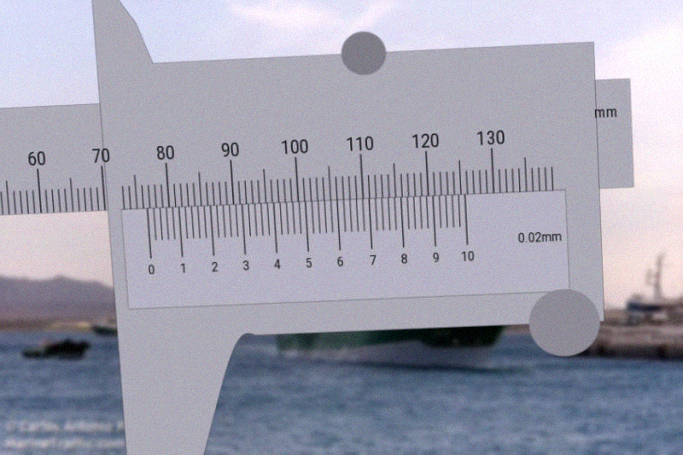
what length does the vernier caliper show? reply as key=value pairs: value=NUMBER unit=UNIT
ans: value=76.6 unit=mm
